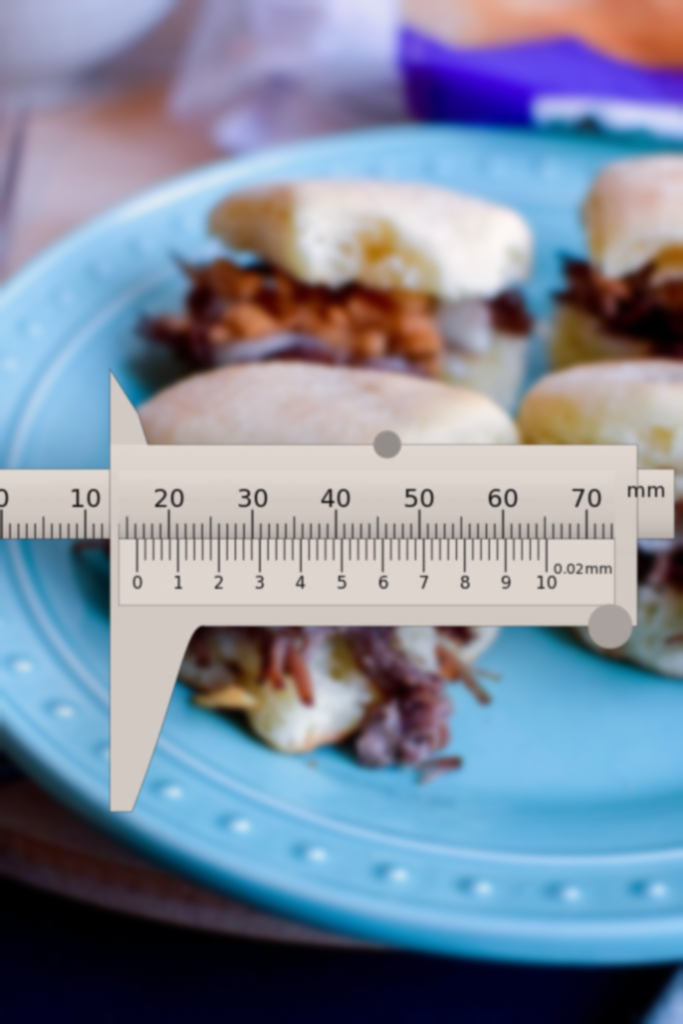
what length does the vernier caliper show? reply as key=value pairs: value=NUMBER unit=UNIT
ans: value=16.2 unit=mm
